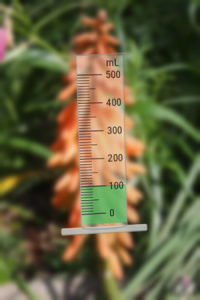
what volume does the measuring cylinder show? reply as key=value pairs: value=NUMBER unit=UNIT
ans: value=100 unit=mL
